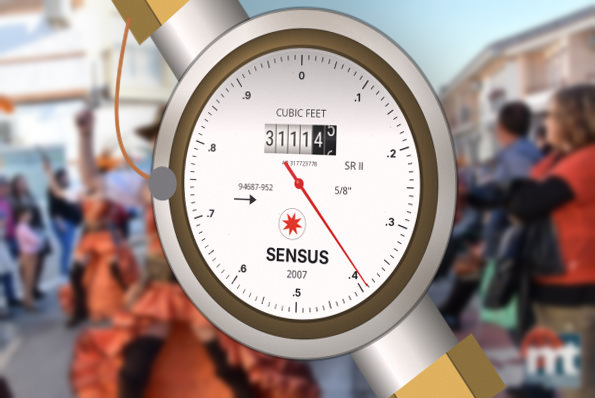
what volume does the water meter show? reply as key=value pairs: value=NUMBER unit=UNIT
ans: value=311145.39 unit=ft³
